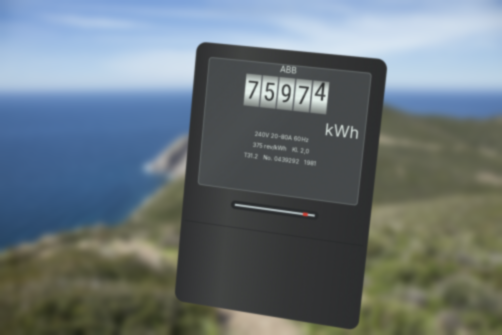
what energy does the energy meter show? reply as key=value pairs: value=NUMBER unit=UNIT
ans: value=75974 unit=kWh
